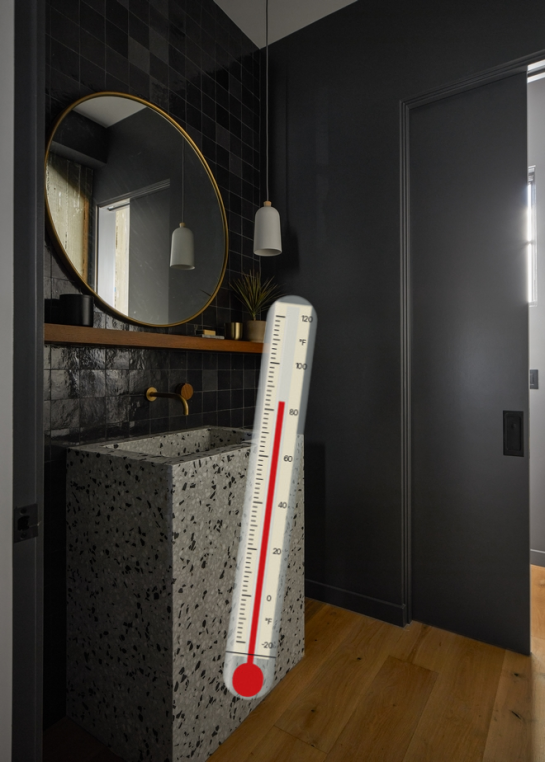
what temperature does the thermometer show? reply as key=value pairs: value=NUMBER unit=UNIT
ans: value=84 unit=°F
